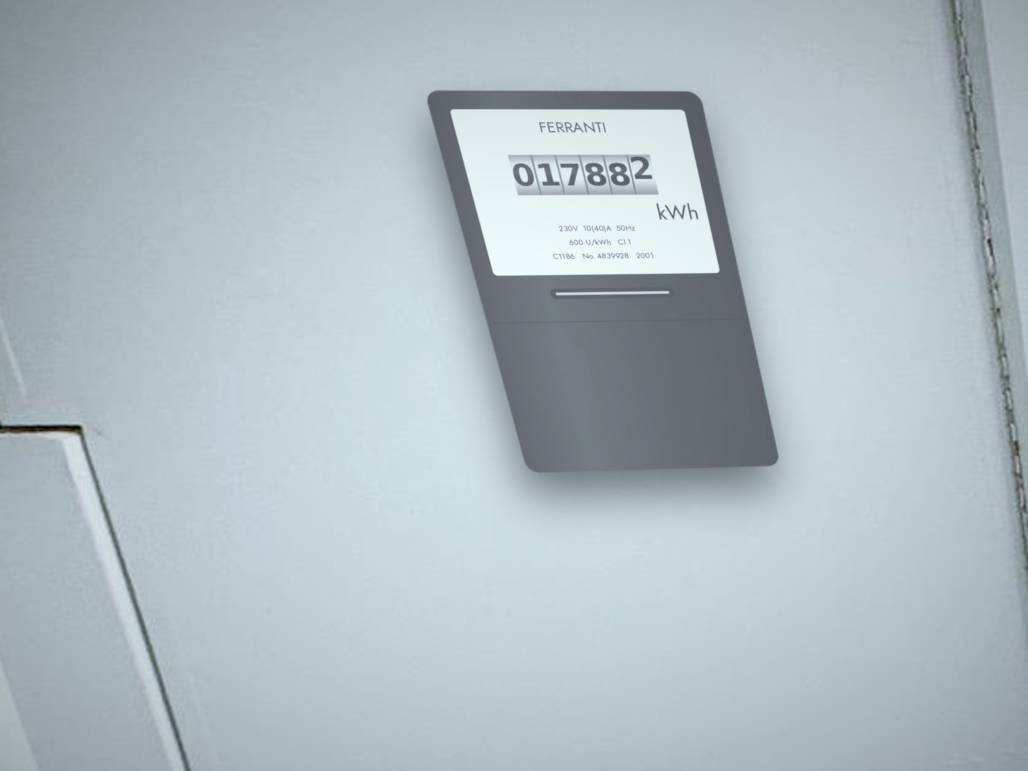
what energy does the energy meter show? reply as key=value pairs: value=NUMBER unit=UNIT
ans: value=17882 unit=kWh
